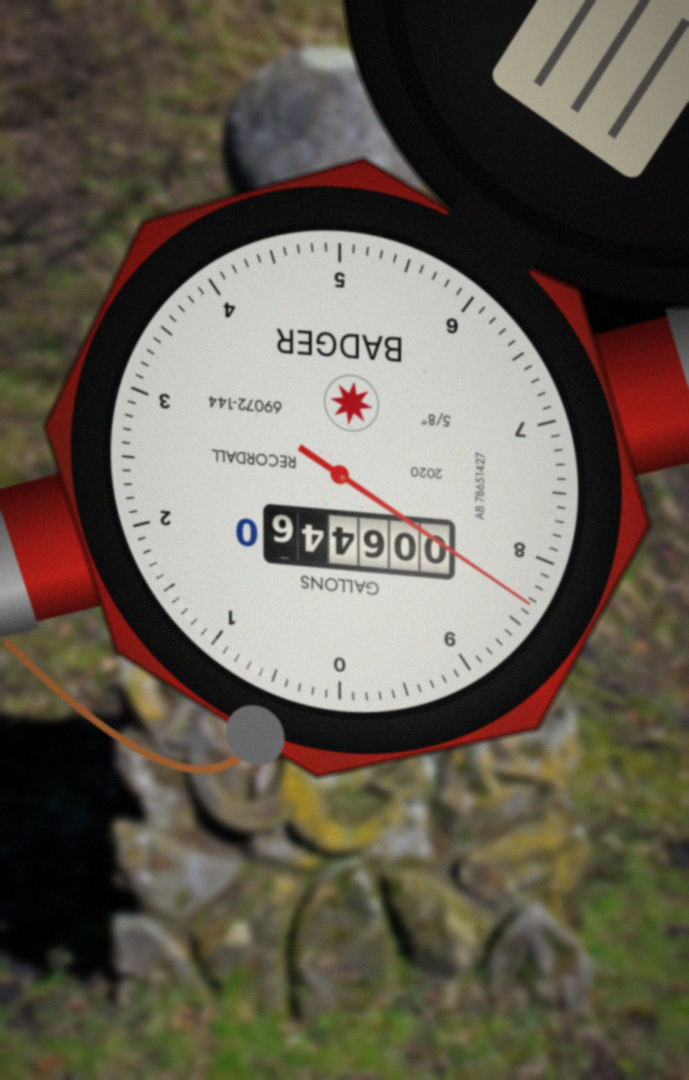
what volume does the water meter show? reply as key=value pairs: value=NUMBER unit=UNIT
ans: value=64458.3 unit=gal
